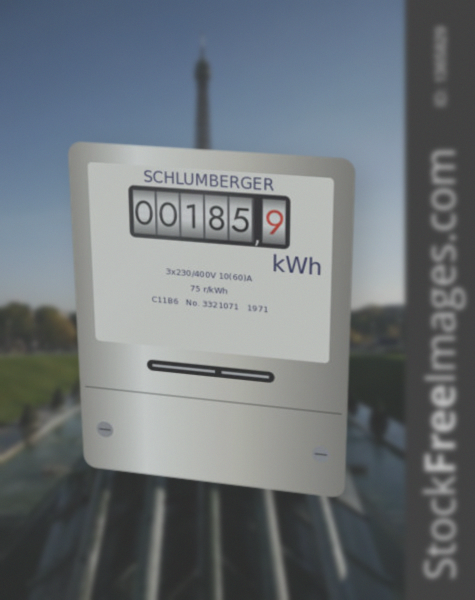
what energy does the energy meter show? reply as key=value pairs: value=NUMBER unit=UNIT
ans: value=185.9 unit=kWh
